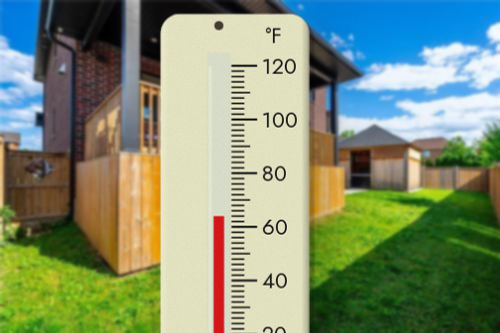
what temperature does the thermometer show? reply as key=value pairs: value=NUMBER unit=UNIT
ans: value=64 unit=°F
